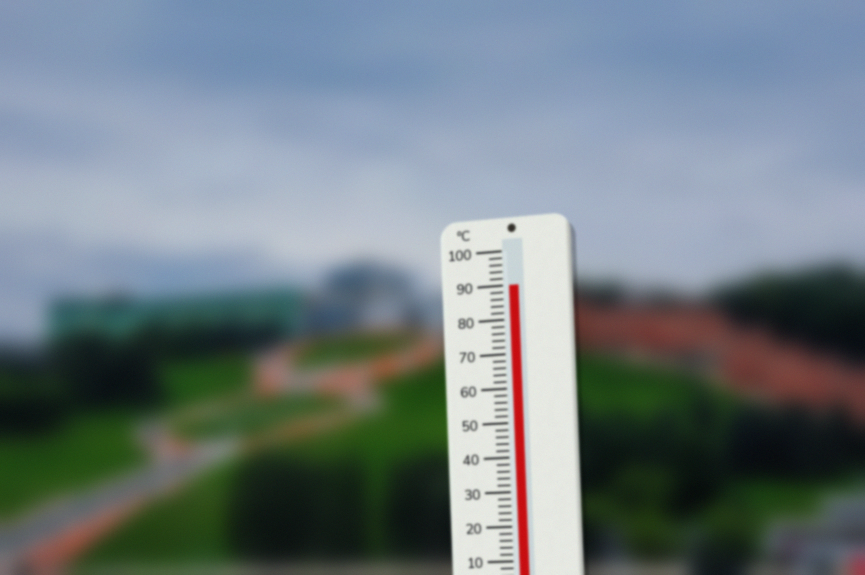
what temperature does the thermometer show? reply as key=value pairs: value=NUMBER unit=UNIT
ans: value=90 unit=°C
